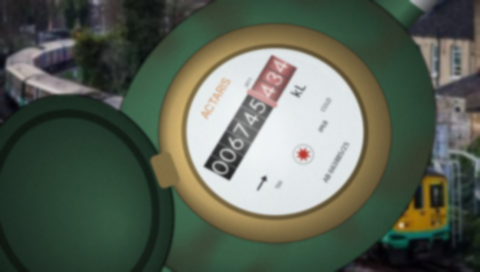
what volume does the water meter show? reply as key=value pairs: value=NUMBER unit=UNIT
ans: value=6745.434 unit=kL
